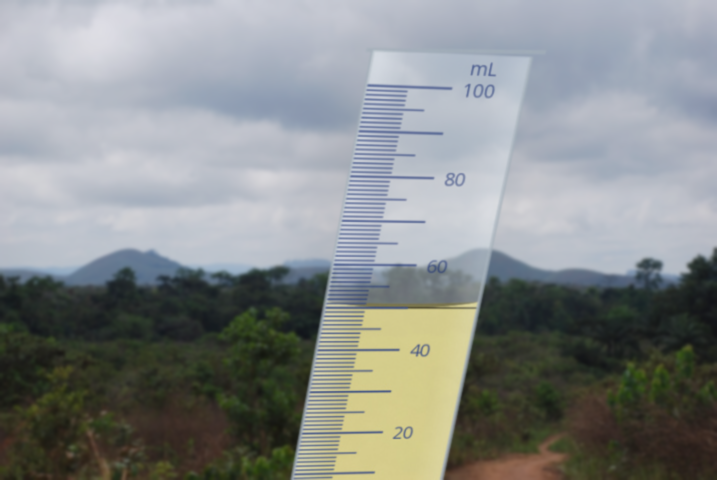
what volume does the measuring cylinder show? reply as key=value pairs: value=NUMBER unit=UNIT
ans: value=50 unit=mL
